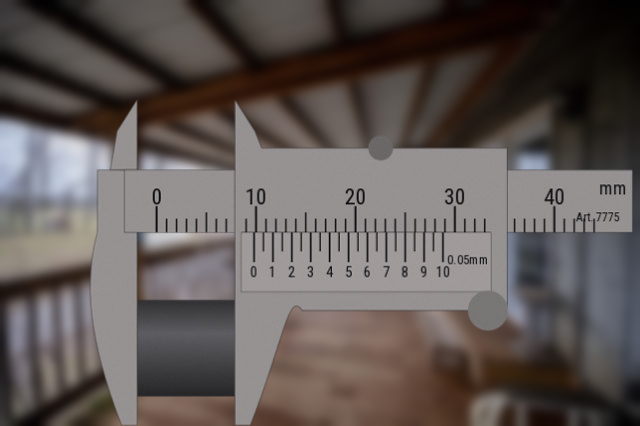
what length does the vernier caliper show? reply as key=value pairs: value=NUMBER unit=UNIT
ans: value=9.8 unit=mm
